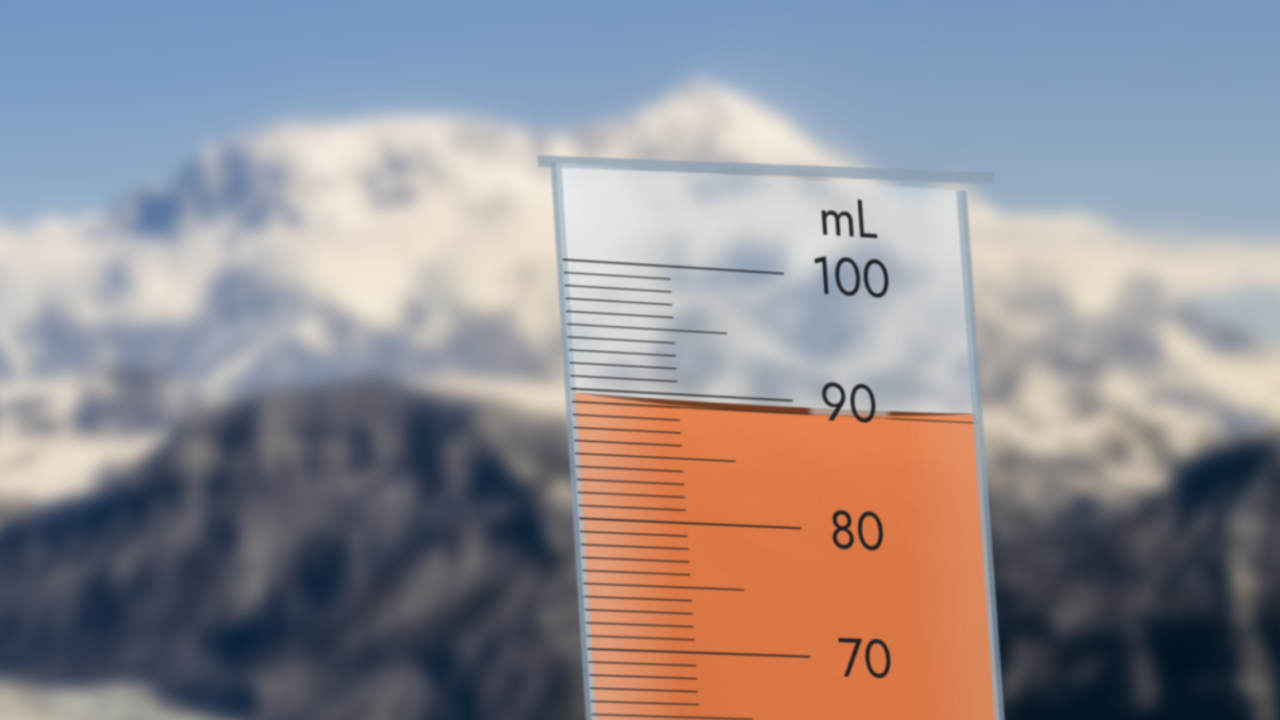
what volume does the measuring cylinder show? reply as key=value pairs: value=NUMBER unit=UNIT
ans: value=89 unit=mL
